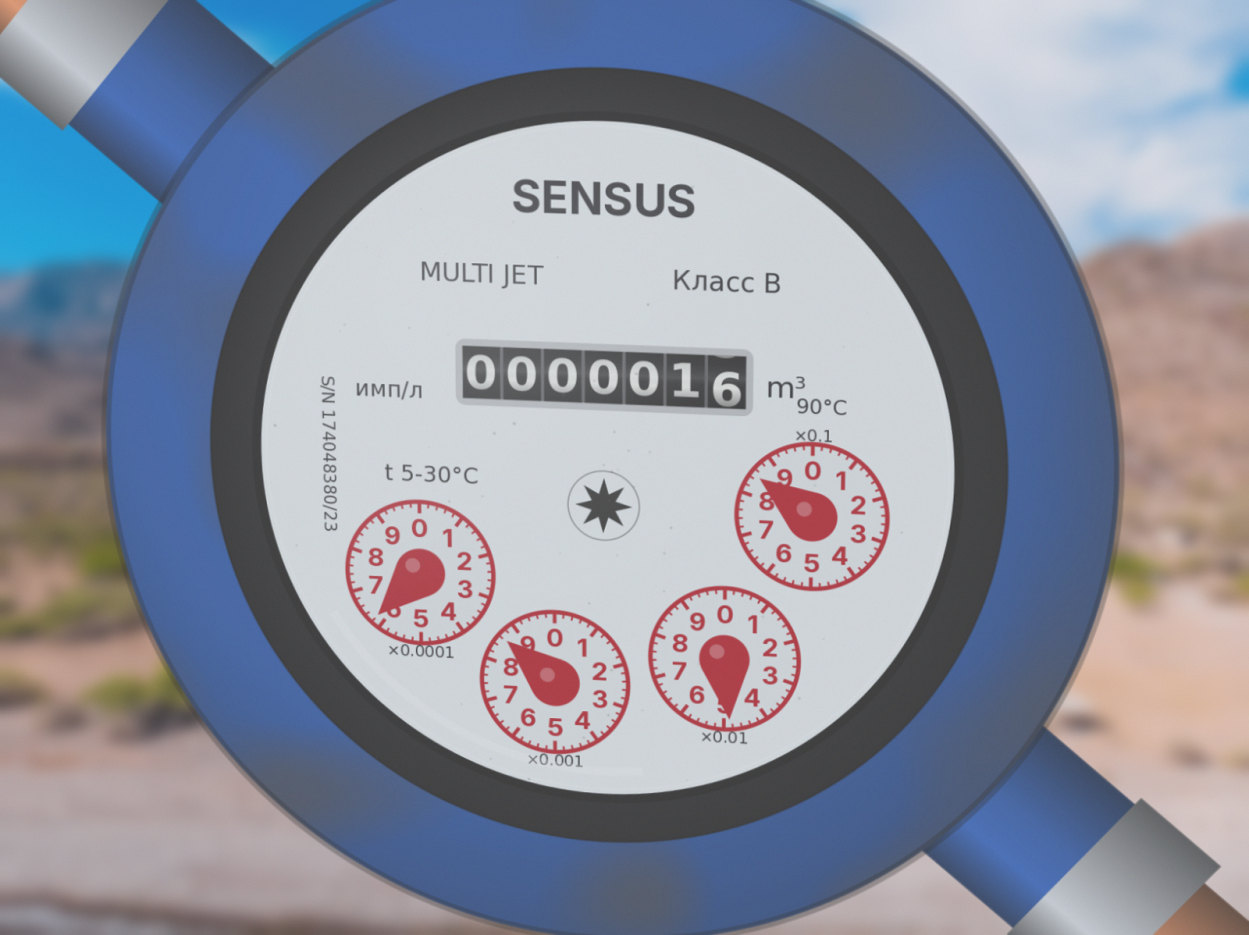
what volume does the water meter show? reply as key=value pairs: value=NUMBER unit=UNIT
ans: value=15.8486 unit=m³
